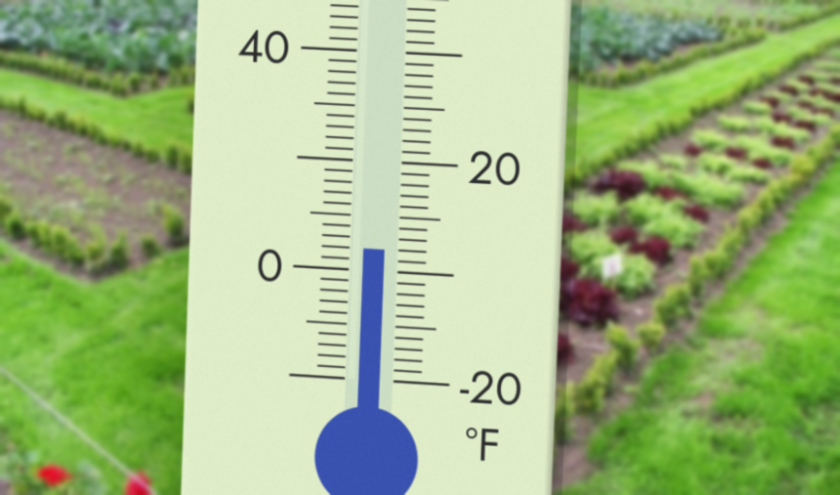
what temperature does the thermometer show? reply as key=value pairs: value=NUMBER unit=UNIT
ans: value=4 unit=°F
